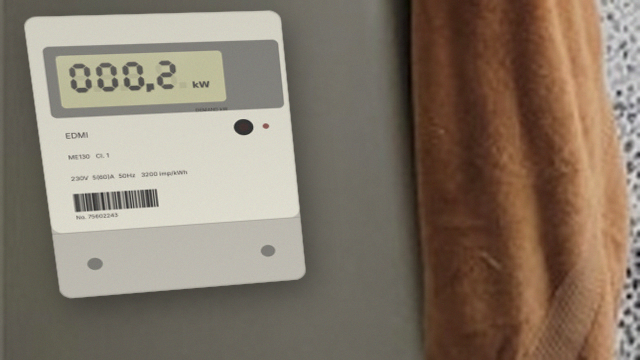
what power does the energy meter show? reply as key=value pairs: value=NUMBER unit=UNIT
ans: value=0.2 unit=kW
